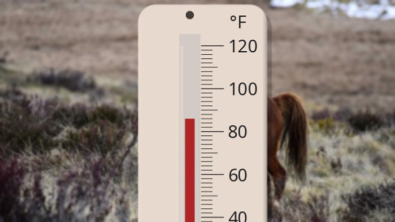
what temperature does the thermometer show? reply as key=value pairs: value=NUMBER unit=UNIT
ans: value=86 unit=°F
